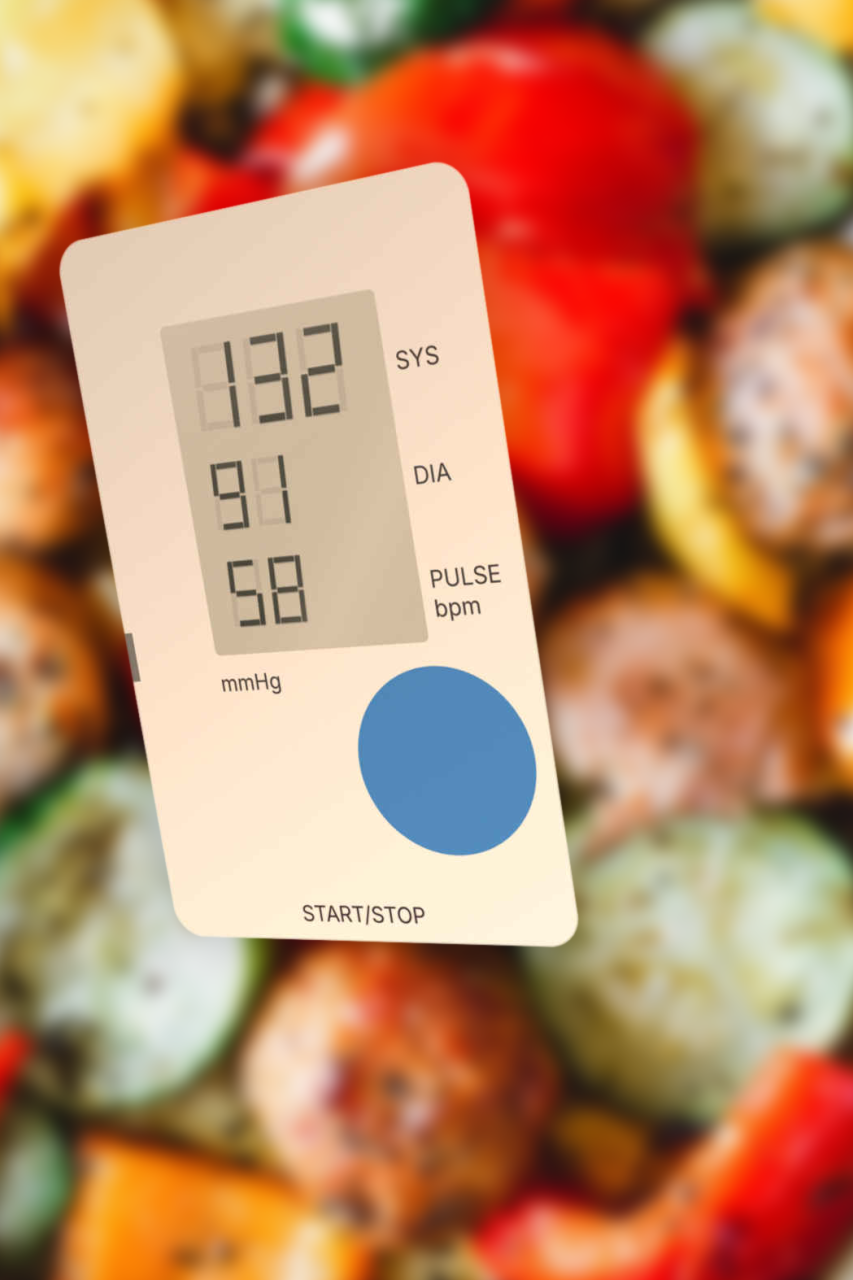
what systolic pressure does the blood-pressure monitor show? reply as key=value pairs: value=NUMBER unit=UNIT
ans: value=132 unit=mmHg
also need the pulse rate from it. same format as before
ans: value=58 unit=bpm
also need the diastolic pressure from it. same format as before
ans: value=91 unit=mmHg
